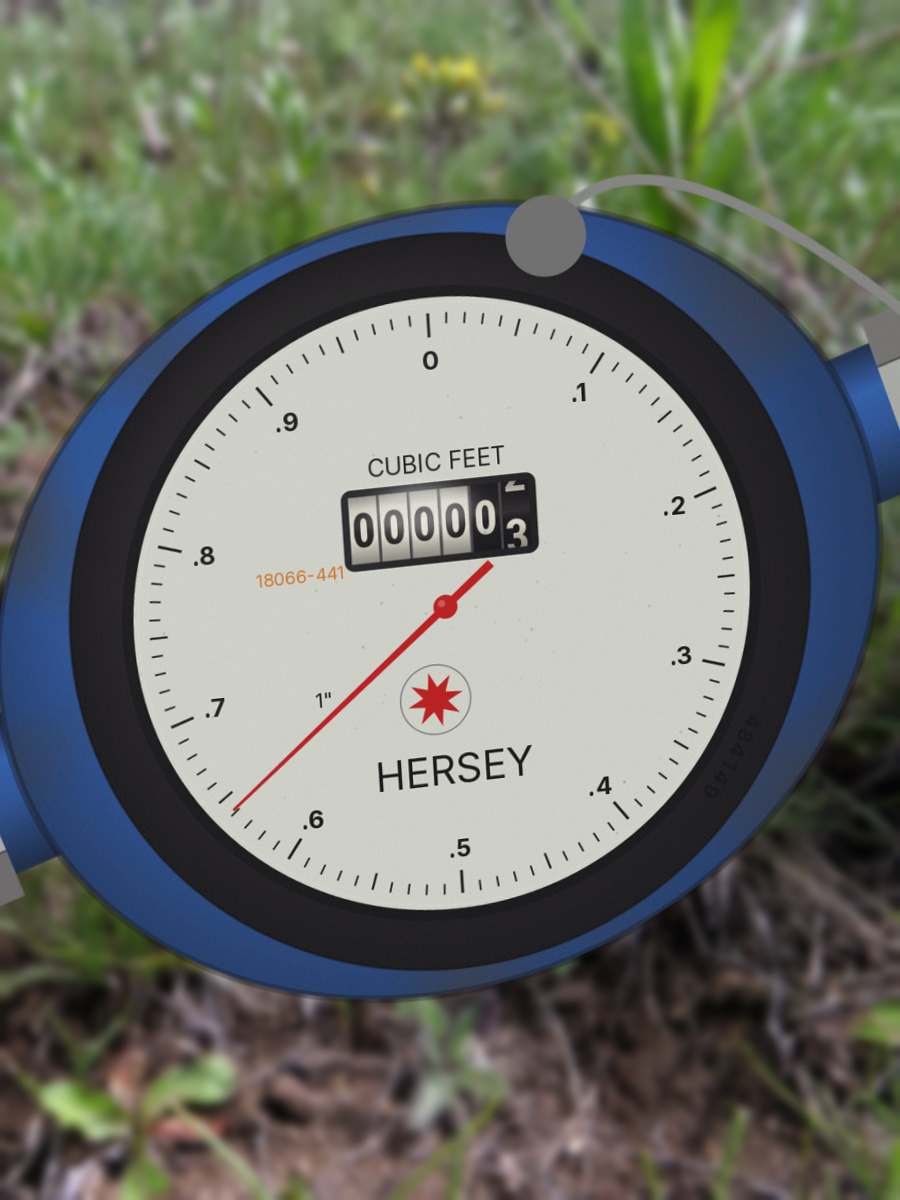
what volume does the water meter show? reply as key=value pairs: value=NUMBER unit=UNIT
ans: value=2.64 unit=ft³
